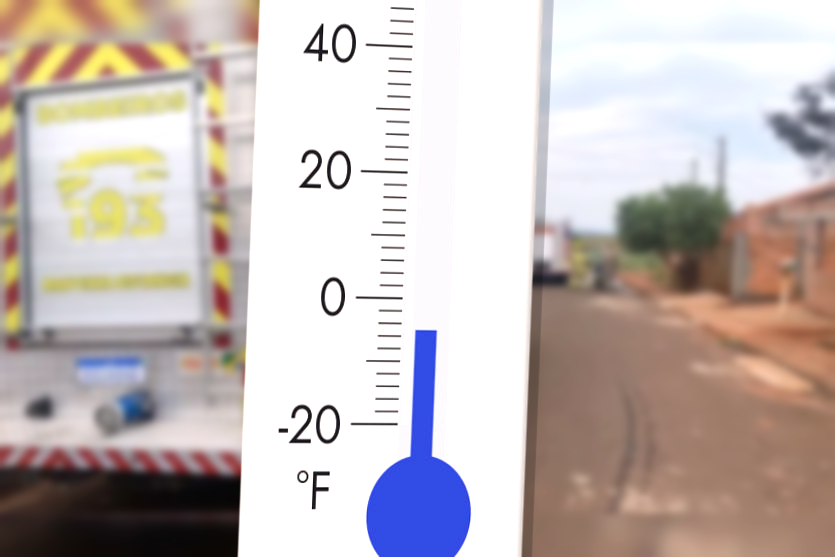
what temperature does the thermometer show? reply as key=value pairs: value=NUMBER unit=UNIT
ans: value=-5 unit=°F
